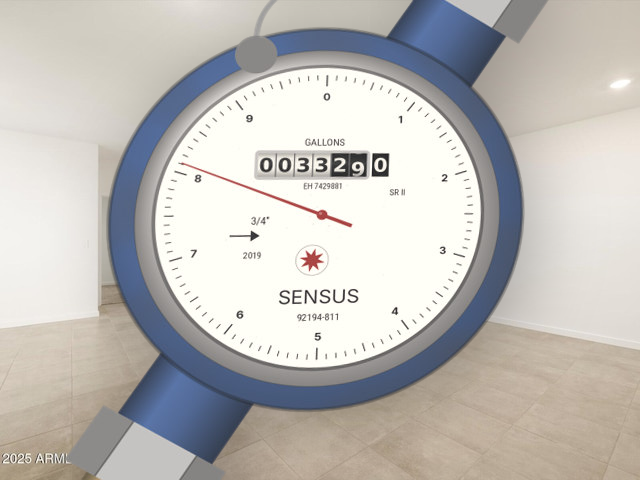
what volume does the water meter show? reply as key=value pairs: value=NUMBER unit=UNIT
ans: value=33288.1 unit=gal
